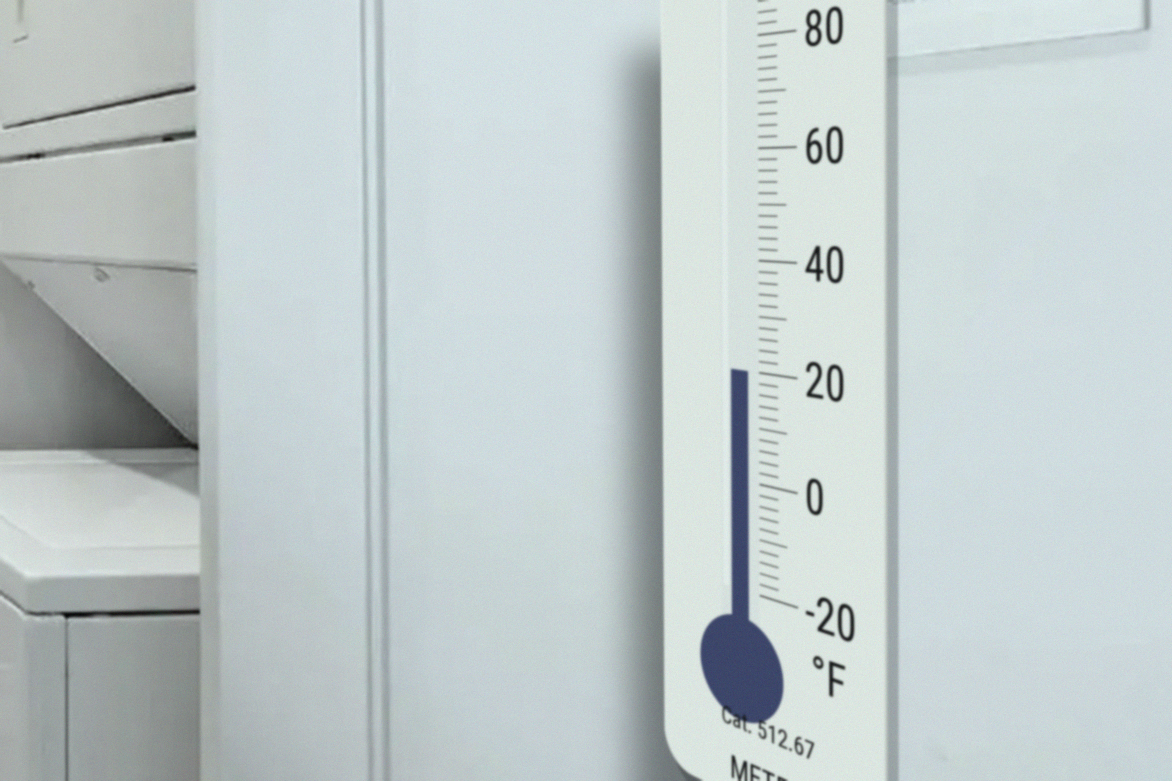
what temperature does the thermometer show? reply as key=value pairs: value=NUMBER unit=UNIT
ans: value=20 unit=°F
